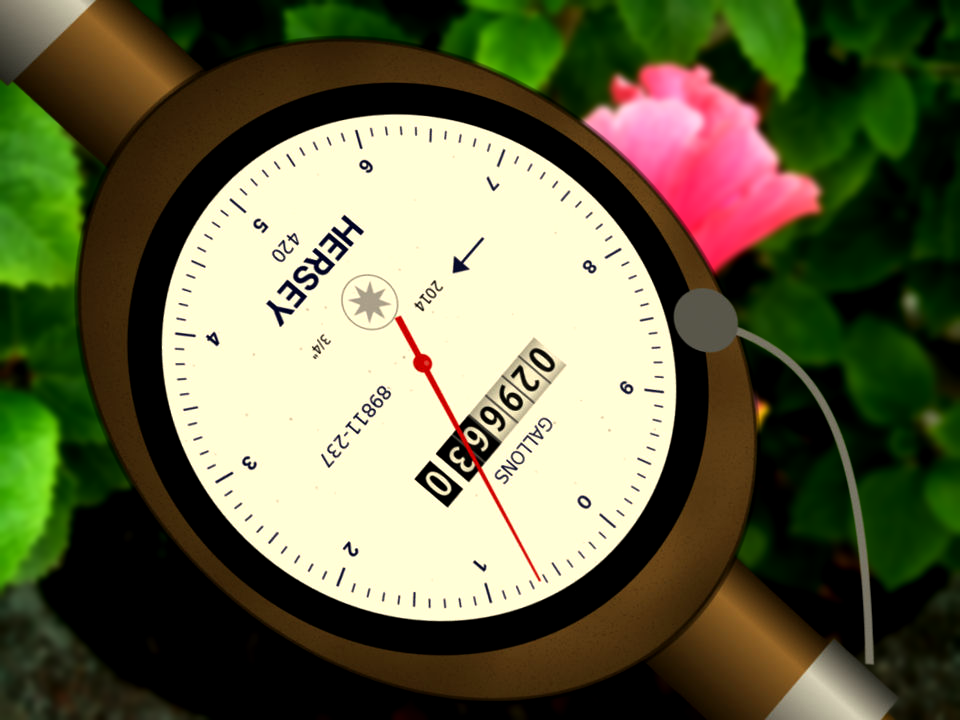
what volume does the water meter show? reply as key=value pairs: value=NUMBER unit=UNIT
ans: value=296630.6 unit=gal
